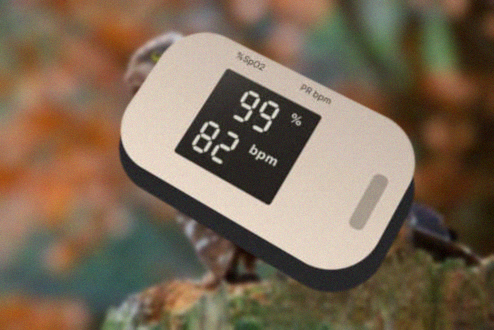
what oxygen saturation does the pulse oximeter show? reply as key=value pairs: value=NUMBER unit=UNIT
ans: value=99 unit=%
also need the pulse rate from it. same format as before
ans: value=82 unit=bpm
